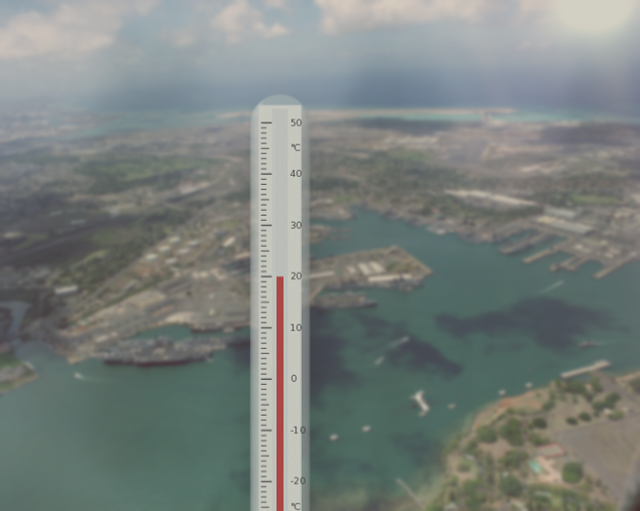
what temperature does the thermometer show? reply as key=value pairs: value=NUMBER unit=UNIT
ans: value=20 unit=°C
